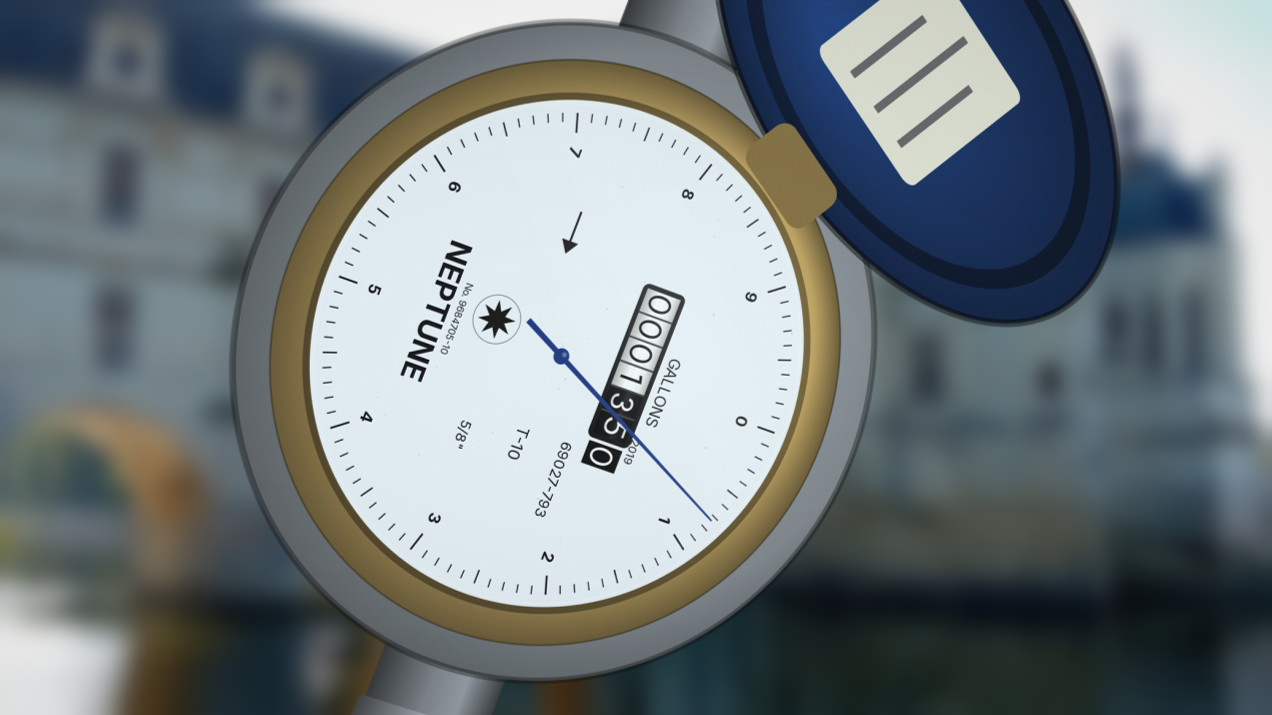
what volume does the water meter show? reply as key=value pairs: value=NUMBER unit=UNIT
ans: value=1350.7 unit=gal
